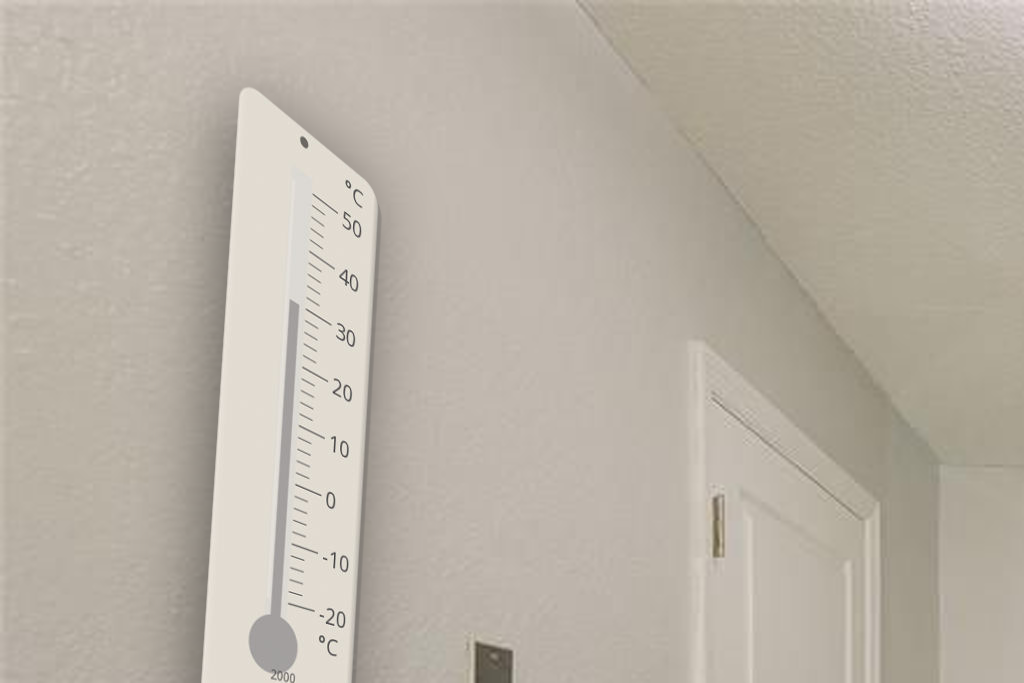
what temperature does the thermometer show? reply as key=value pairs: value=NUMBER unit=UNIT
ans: value=30 unit=°C
